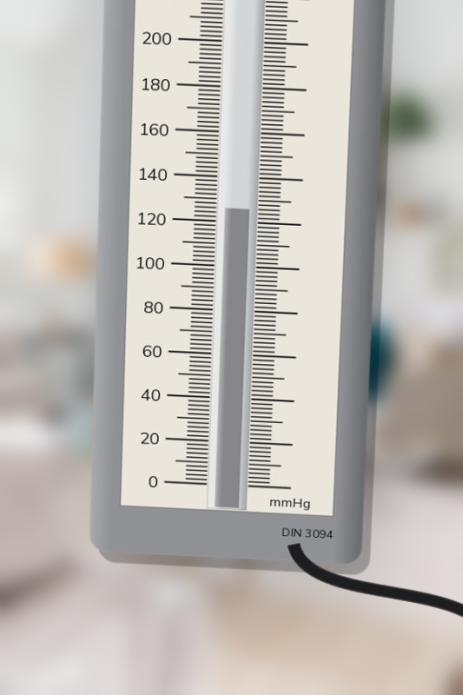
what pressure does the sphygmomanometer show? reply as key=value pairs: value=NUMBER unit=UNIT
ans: value=126 unit=mmHg
